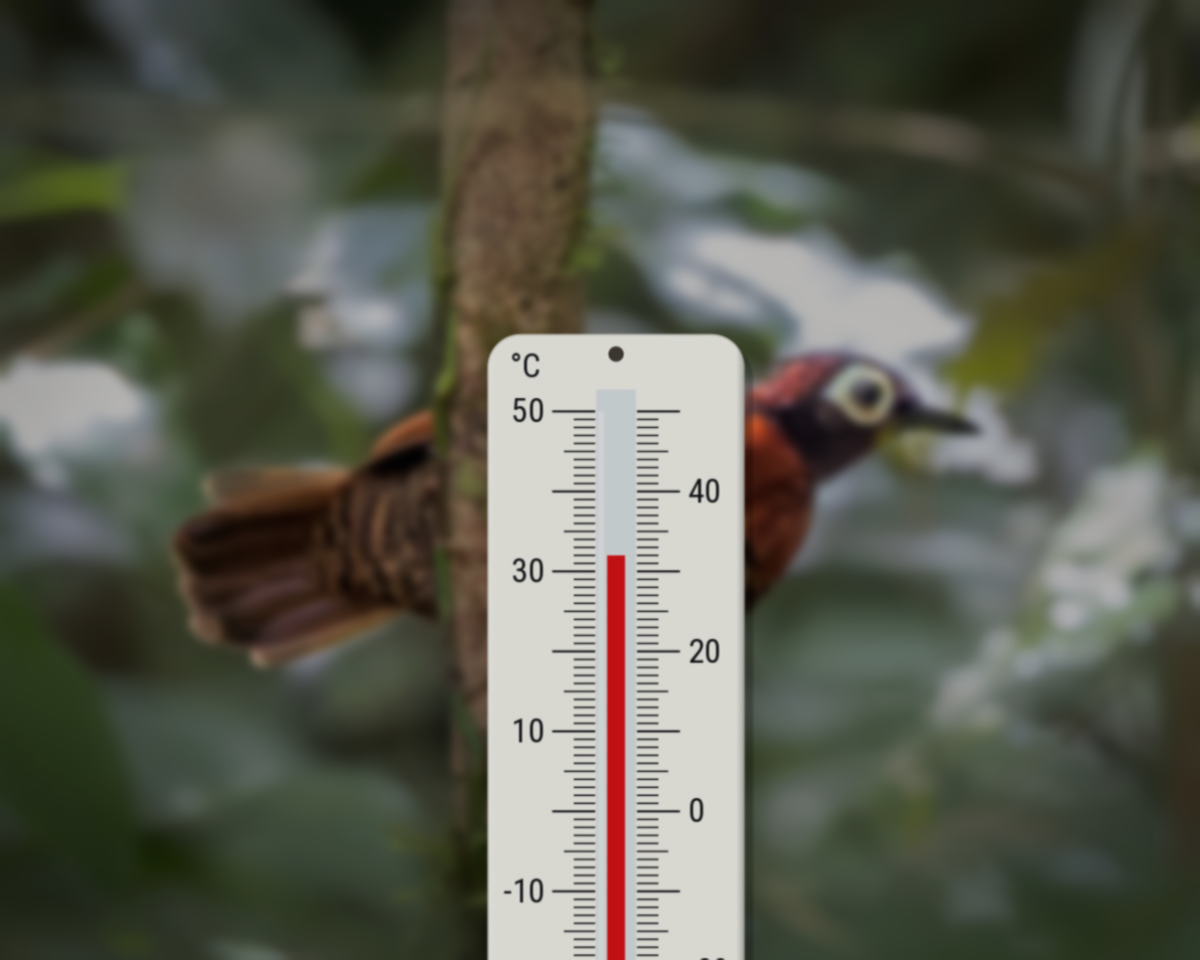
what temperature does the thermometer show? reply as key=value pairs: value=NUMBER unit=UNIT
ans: value=32 unit=°C
